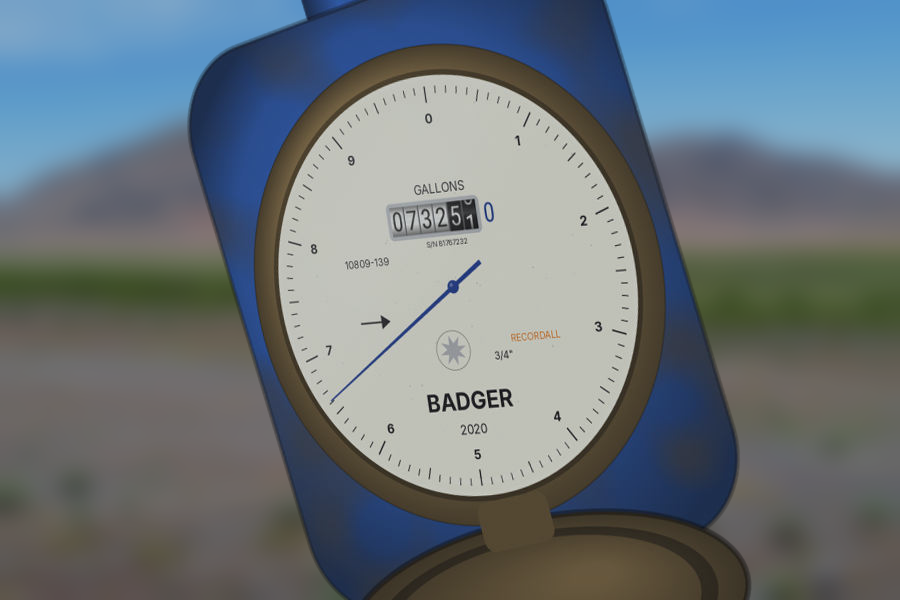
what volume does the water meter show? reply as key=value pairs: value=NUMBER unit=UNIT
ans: value=732506.6 unit=gal
